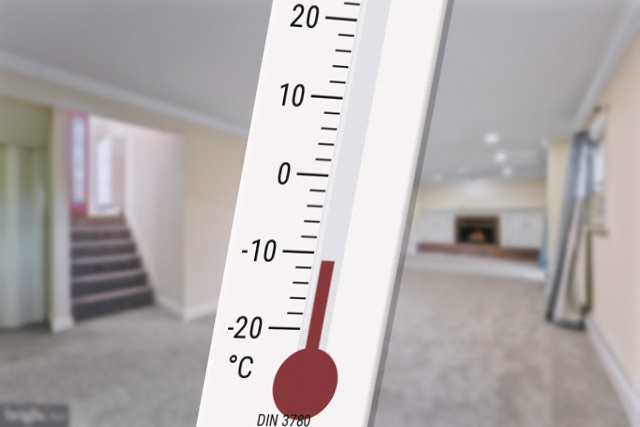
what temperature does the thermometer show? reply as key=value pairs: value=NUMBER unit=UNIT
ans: value=-11 unit=°C
